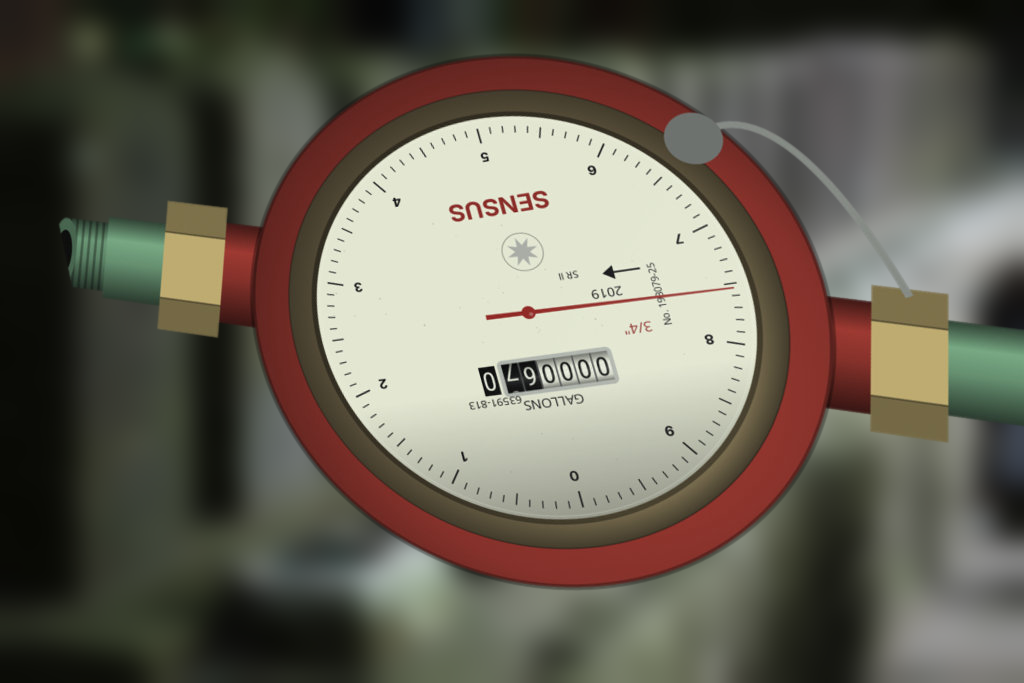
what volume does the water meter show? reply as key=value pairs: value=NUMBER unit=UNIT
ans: value=667.5 unit=gal
